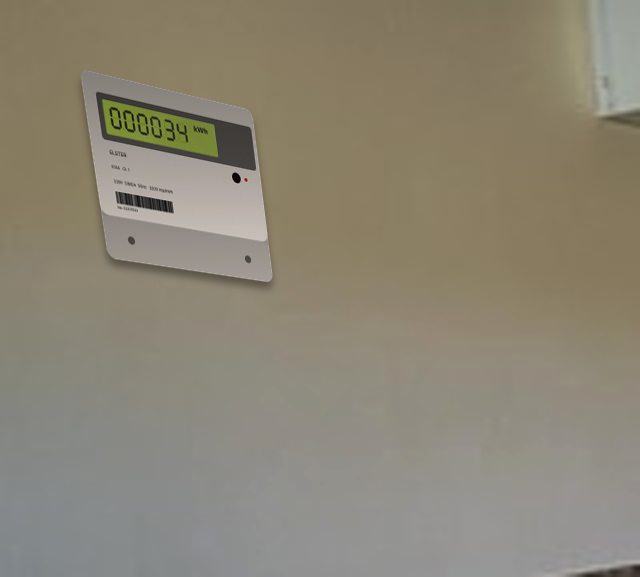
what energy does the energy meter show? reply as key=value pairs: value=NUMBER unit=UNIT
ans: value=34 unit=kWh
